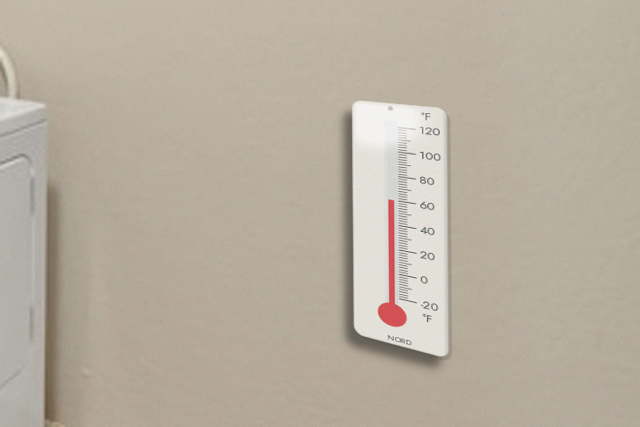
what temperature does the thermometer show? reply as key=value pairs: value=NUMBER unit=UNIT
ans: value=60 unit=°F
